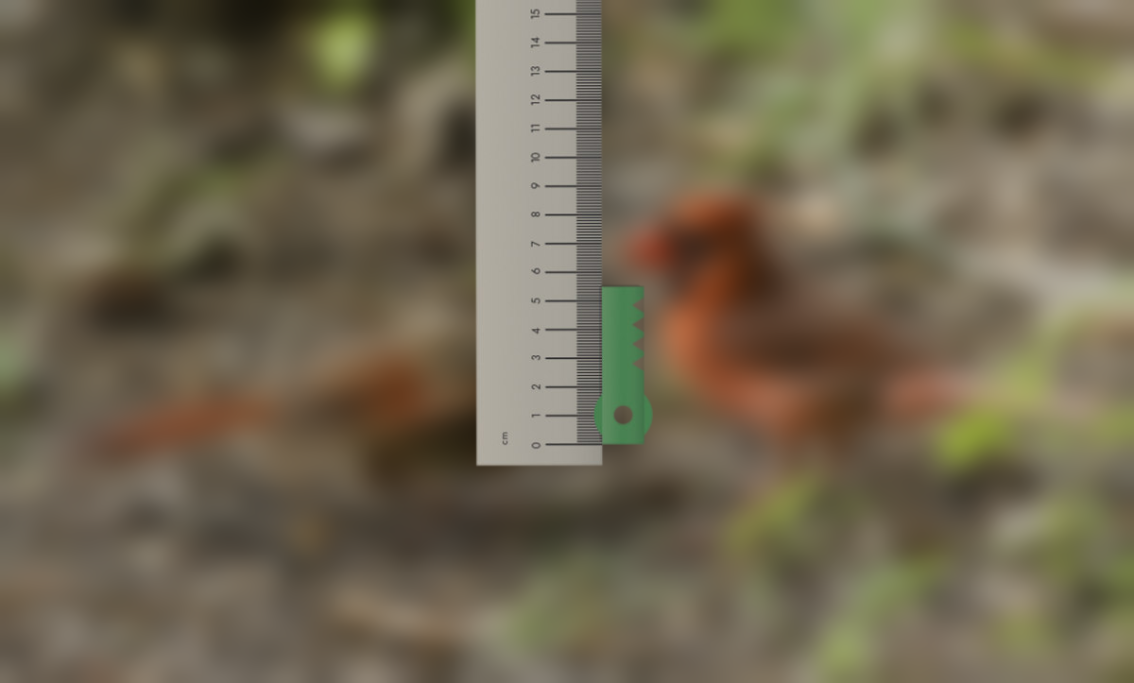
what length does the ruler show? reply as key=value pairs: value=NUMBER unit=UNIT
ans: value=5.5 unit=cm
